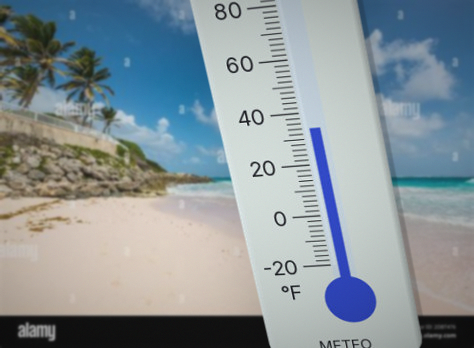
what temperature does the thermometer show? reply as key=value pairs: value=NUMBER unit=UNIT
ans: value=34 unit=°F
